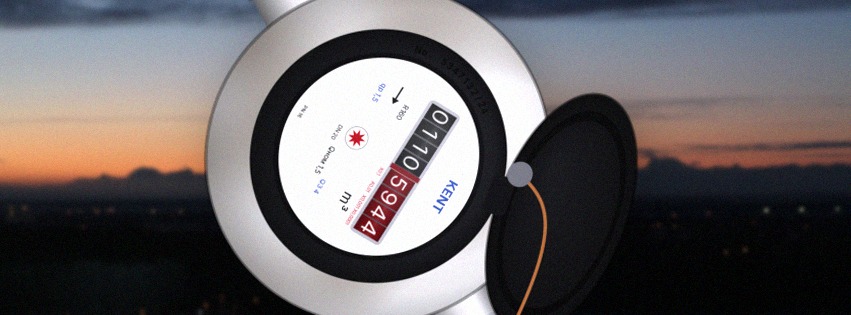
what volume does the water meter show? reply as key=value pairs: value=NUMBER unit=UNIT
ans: value=110.5944 unit=m³
